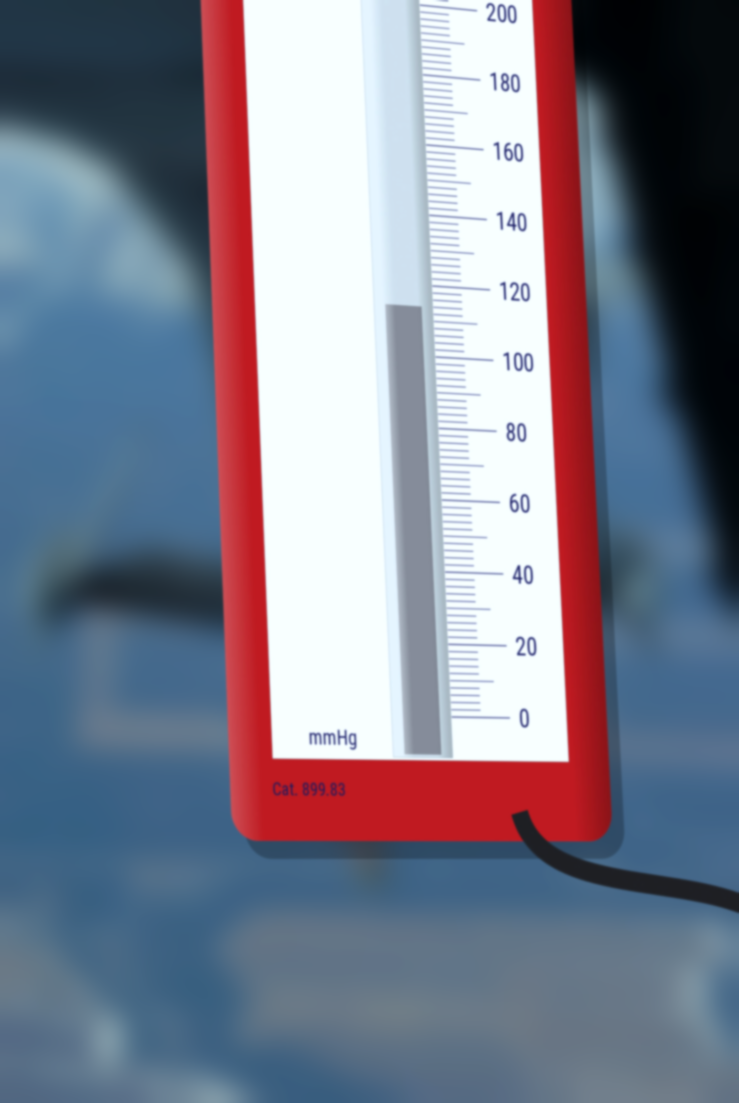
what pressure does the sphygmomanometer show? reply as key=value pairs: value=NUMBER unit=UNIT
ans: value=114 unit=mmHg
